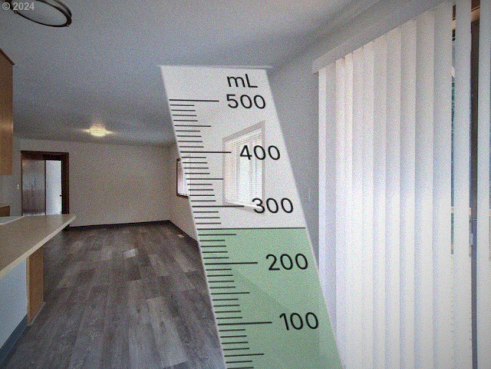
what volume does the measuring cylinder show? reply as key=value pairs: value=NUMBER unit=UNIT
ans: value=260 unit=mL
